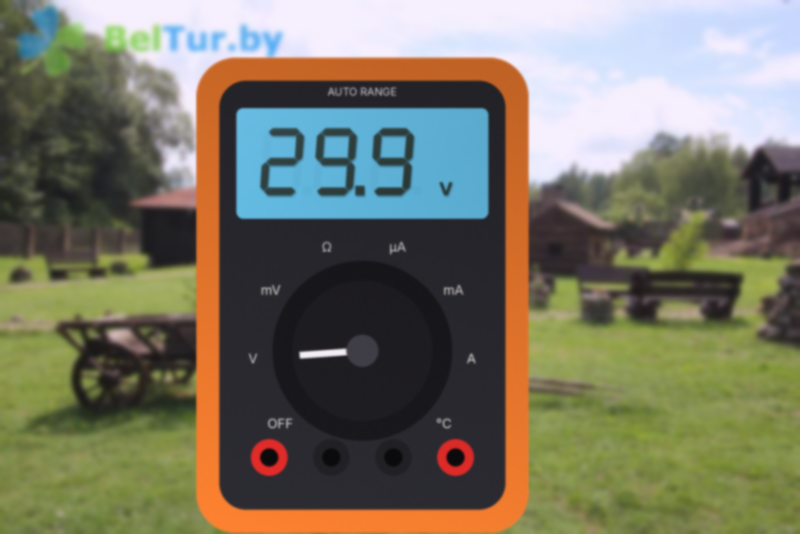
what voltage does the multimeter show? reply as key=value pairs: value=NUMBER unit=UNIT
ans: value=29.9 unit=V
